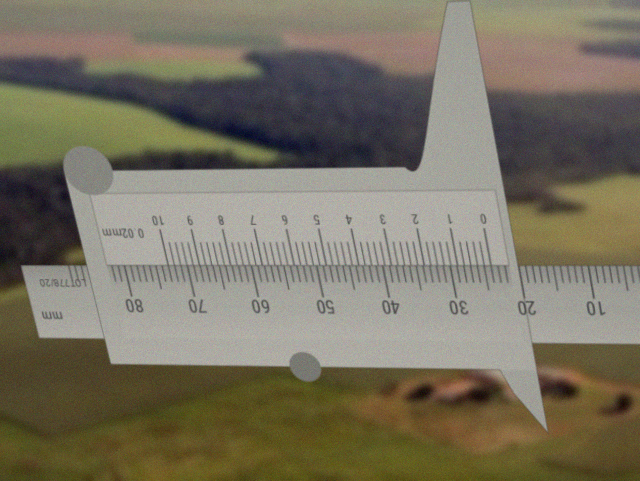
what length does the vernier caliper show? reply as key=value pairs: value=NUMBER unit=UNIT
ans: value=24.0 unit=mm
